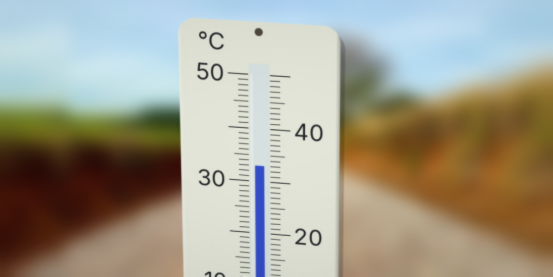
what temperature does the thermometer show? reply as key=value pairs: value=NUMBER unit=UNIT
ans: value=33 unit=°C
